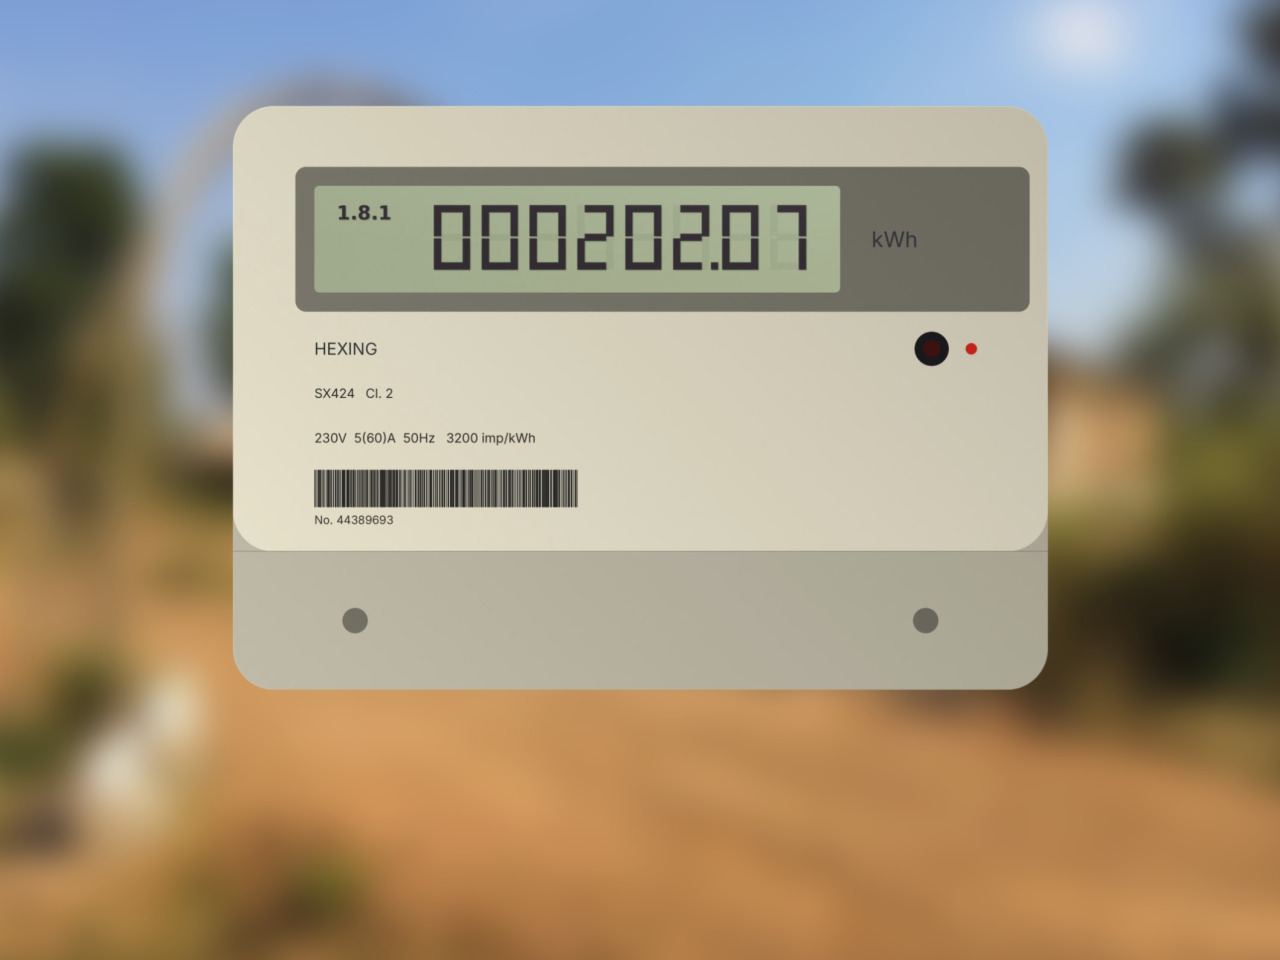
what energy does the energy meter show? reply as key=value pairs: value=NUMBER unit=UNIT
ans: value=202.07 unit=kWh
